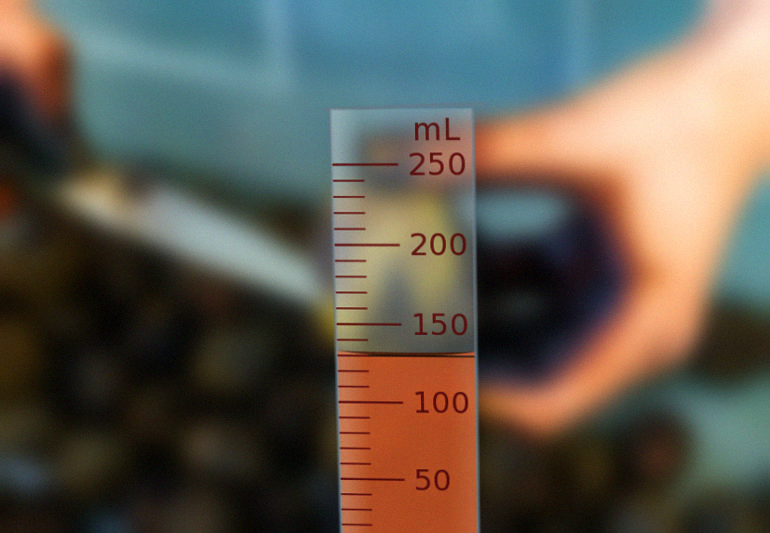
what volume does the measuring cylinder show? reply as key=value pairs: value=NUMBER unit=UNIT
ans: value=130 unit=mL
